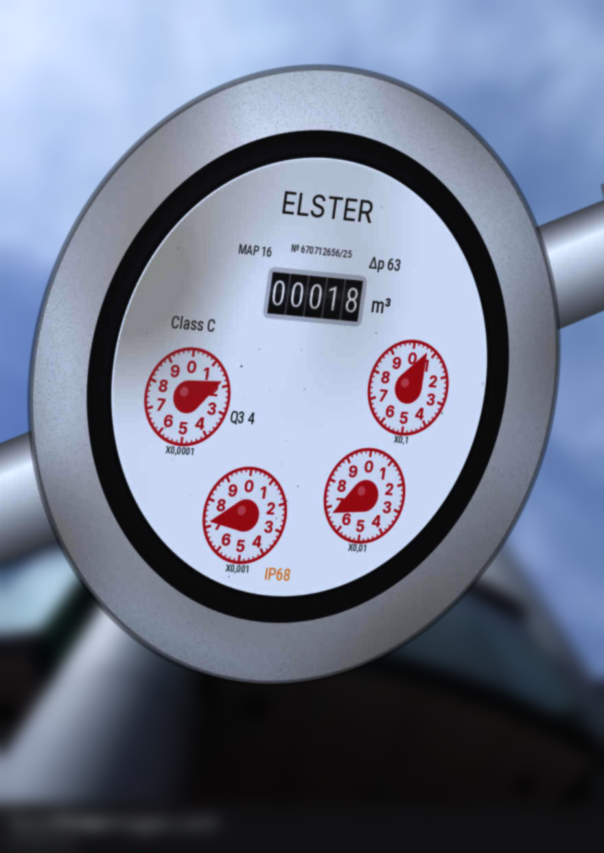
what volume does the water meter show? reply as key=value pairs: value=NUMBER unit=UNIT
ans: value=18.0671 unit=m³
